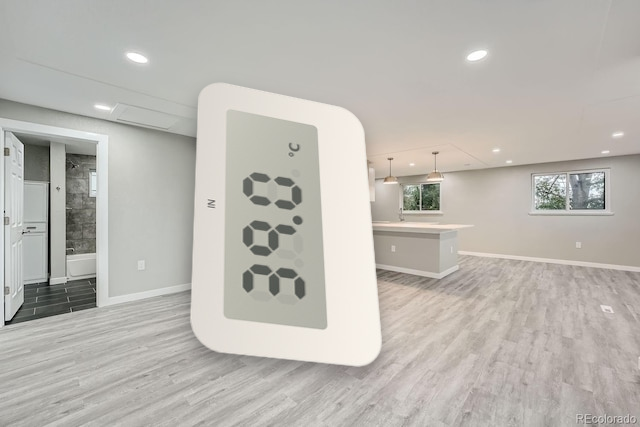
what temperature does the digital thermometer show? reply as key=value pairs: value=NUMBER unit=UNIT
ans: value=39.0 unit=°C
